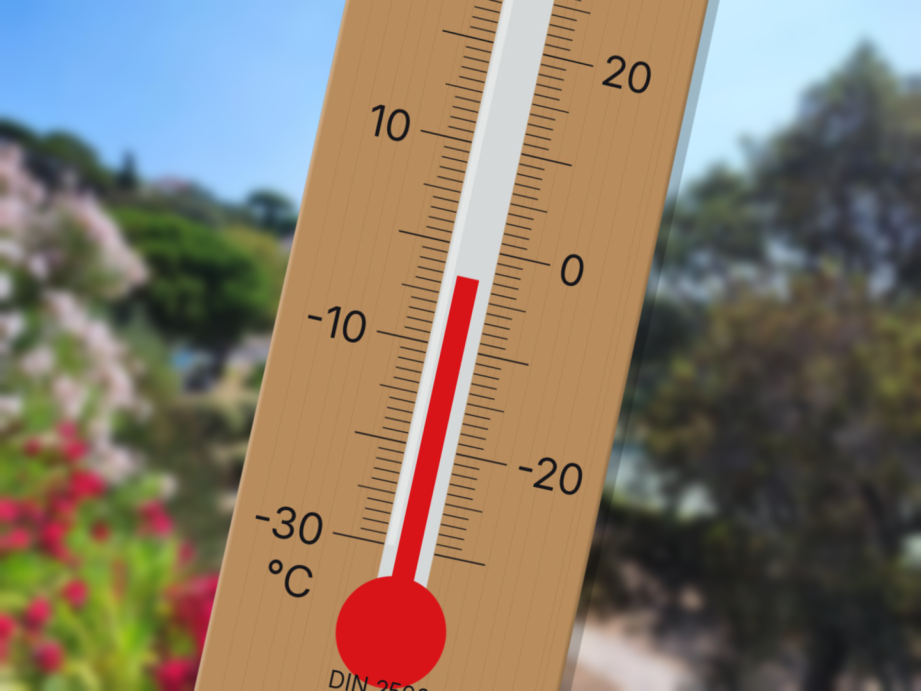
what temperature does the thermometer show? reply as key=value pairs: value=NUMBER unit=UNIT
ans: value=-3 unit=°C
